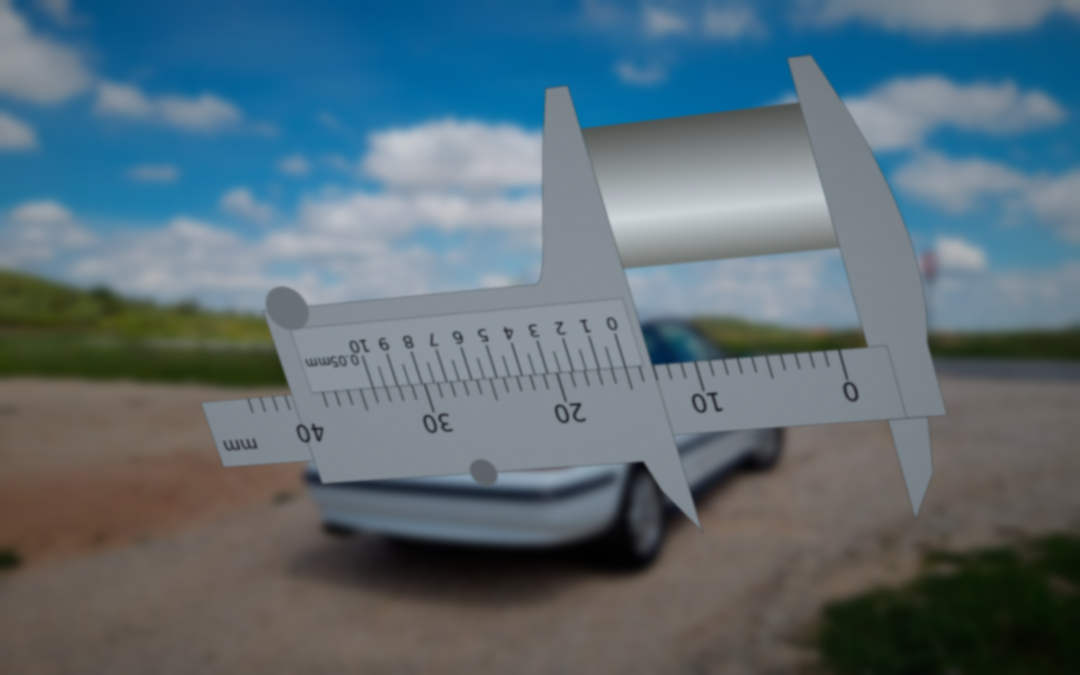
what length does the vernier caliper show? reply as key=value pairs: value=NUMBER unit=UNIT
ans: value=15.0 unit=mm
